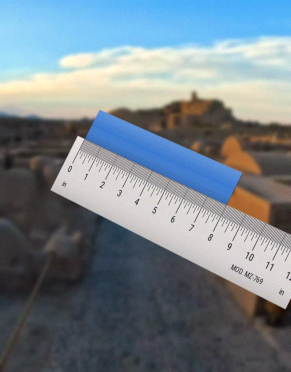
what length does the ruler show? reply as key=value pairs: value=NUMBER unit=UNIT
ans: value=8 unit=in
